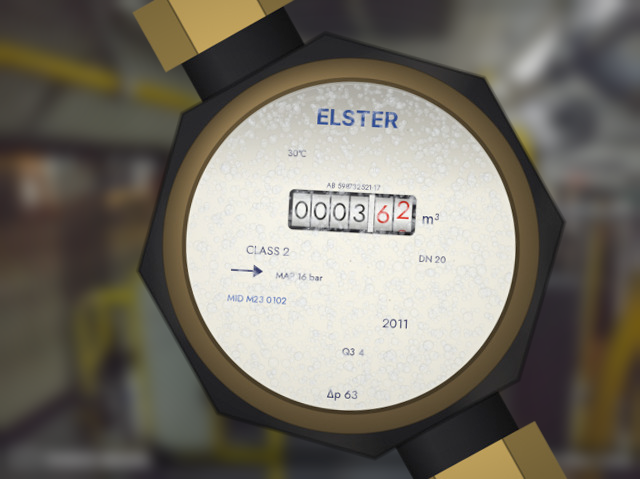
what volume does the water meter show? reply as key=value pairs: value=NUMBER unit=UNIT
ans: value=3.62 unit=m³
